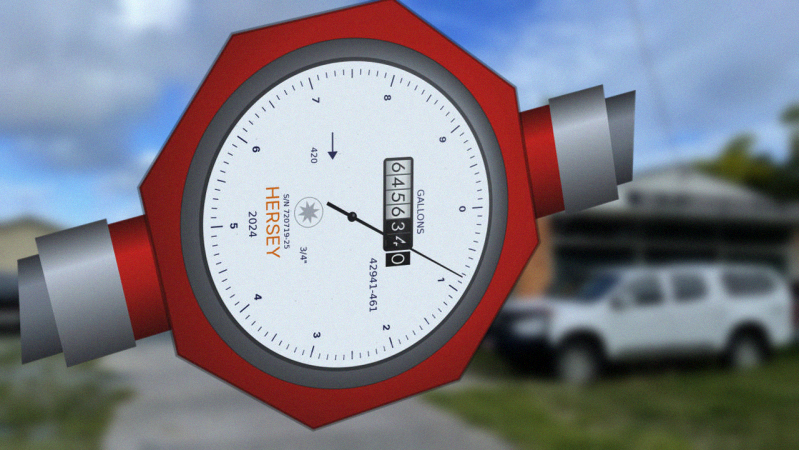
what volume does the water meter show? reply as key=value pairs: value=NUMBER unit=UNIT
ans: value=6456340.8 unit=gal
